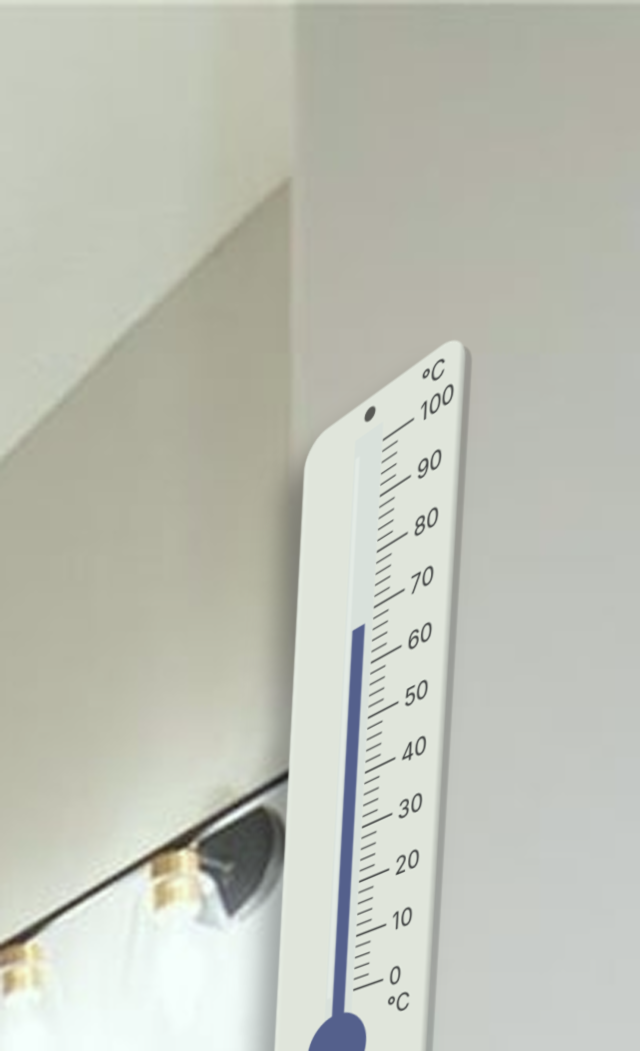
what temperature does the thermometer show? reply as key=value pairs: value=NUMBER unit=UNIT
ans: value=68 unit=°C
